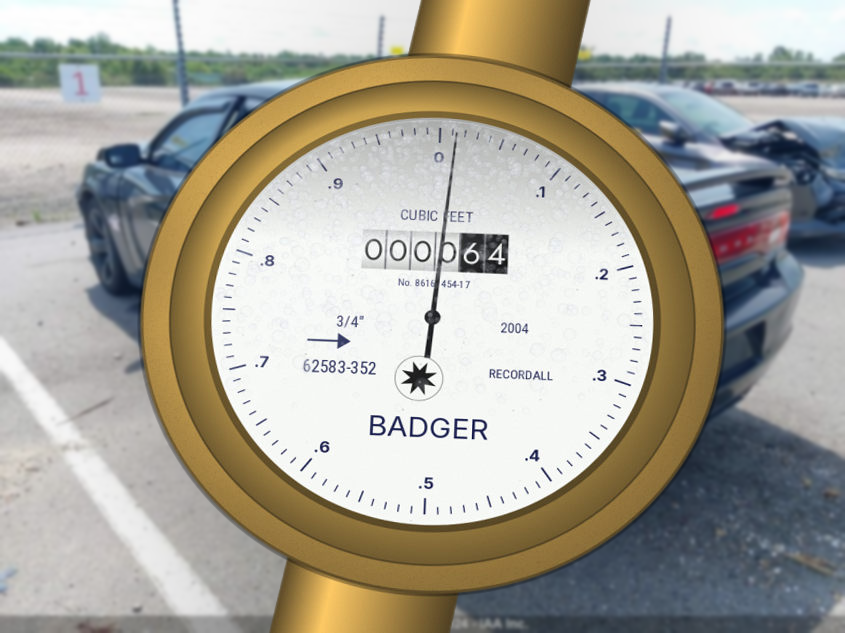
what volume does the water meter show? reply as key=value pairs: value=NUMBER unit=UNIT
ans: value=64.01 unit=ft³
